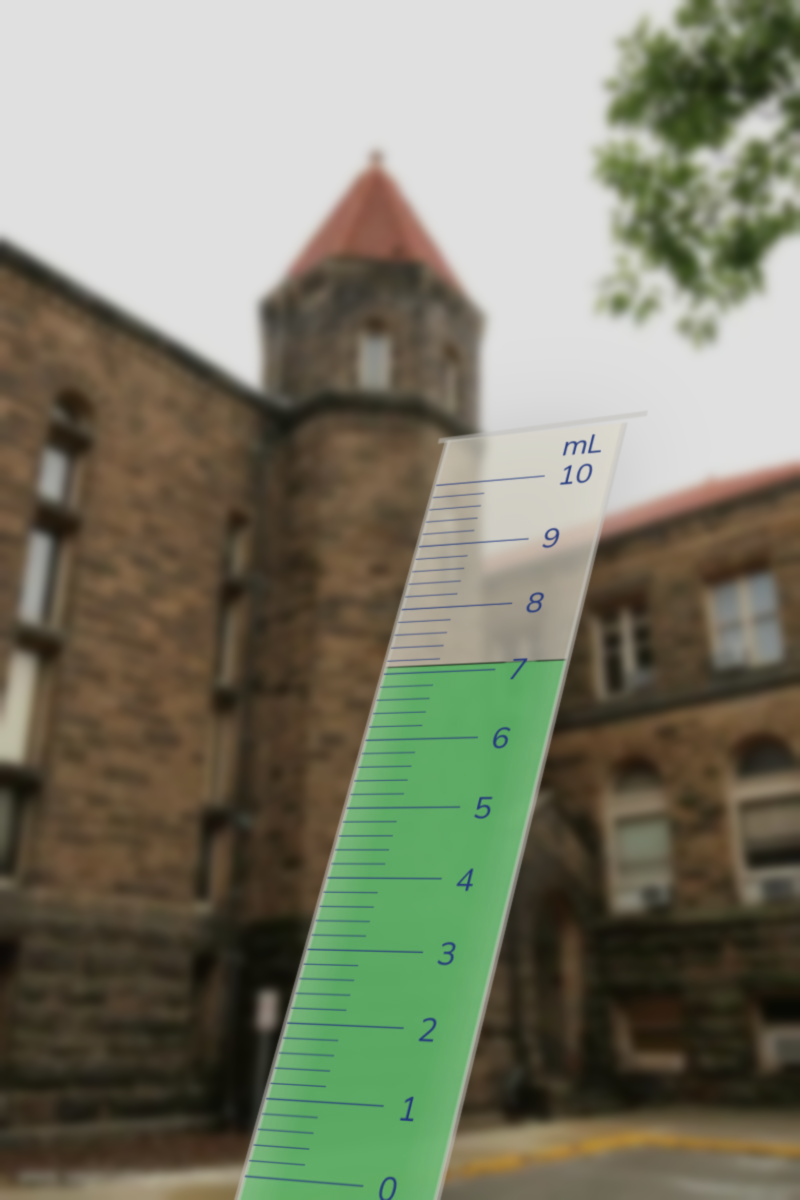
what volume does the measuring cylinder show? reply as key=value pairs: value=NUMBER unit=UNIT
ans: value=7.1 unit=mL
